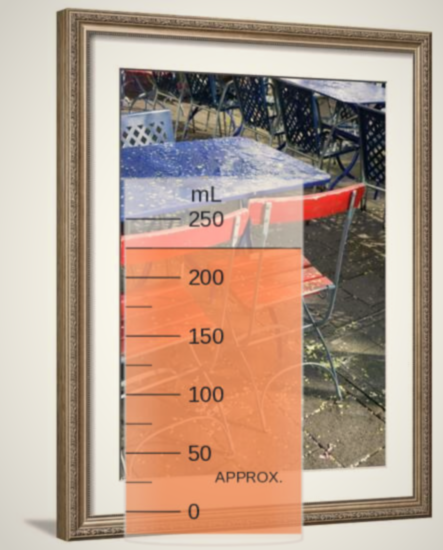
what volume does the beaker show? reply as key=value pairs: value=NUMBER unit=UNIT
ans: value=225 unit=mL
